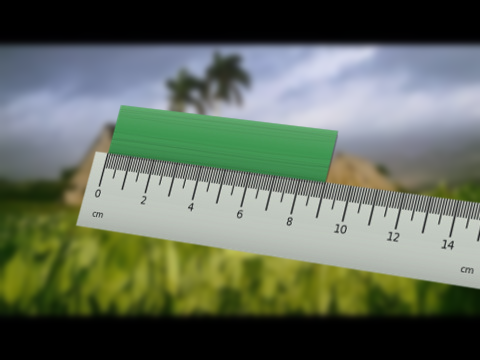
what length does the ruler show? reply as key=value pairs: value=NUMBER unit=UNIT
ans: value=9 unit=cm
